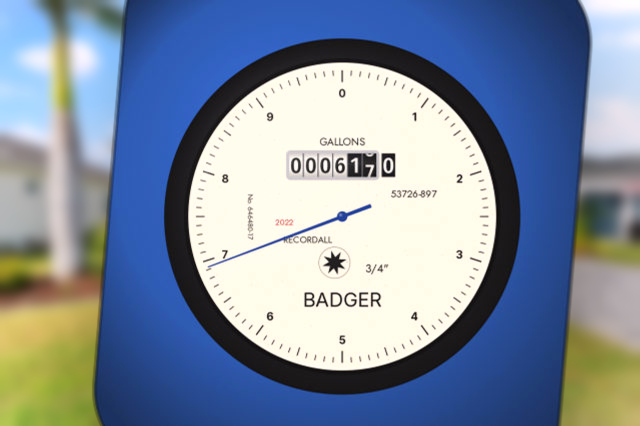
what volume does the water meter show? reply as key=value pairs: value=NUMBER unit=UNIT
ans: value=6166.9 unit=gal
